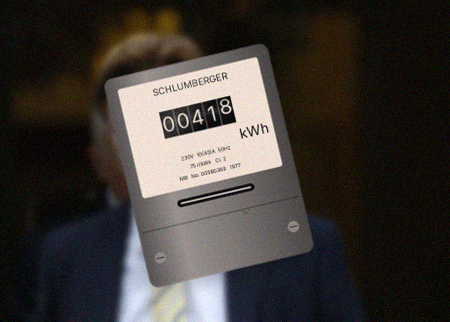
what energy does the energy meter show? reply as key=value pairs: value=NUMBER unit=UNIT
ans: value=418 unit=kWh
